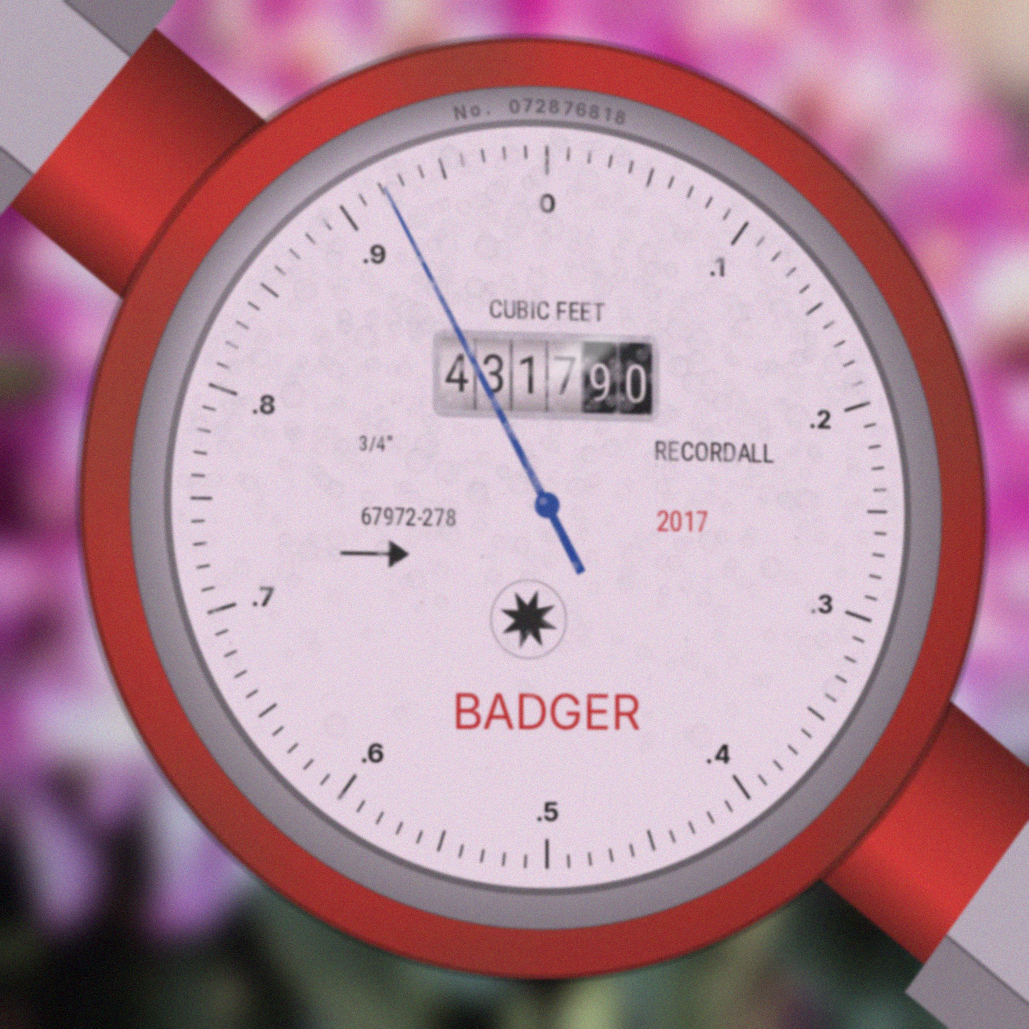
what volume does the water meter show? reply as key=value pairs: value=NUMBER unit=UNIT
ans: value=431789.92 unit=ft³
